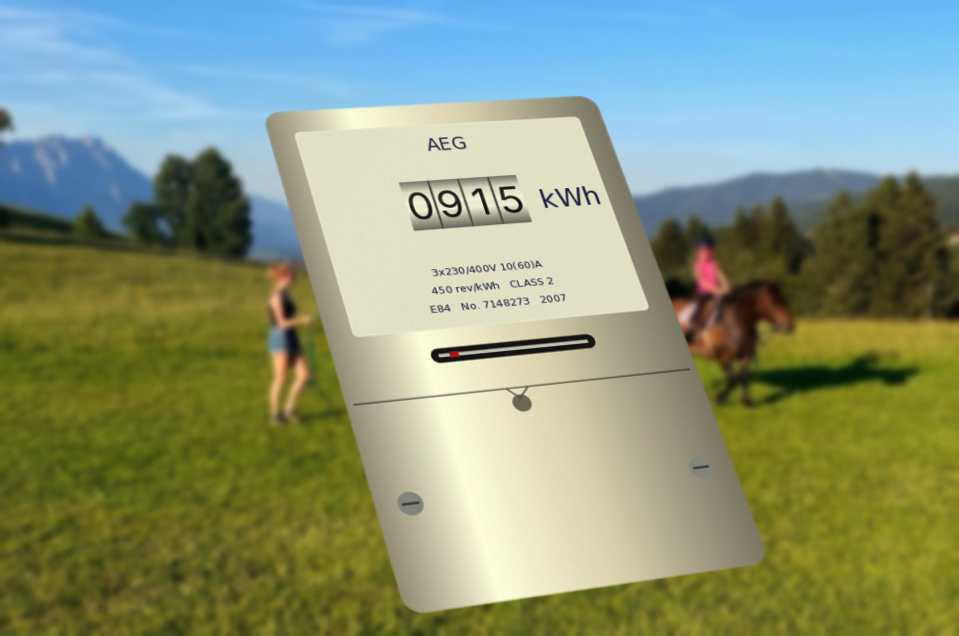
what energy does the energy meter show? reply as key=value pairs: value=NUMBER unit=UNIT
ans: value=915 unit=kWh
